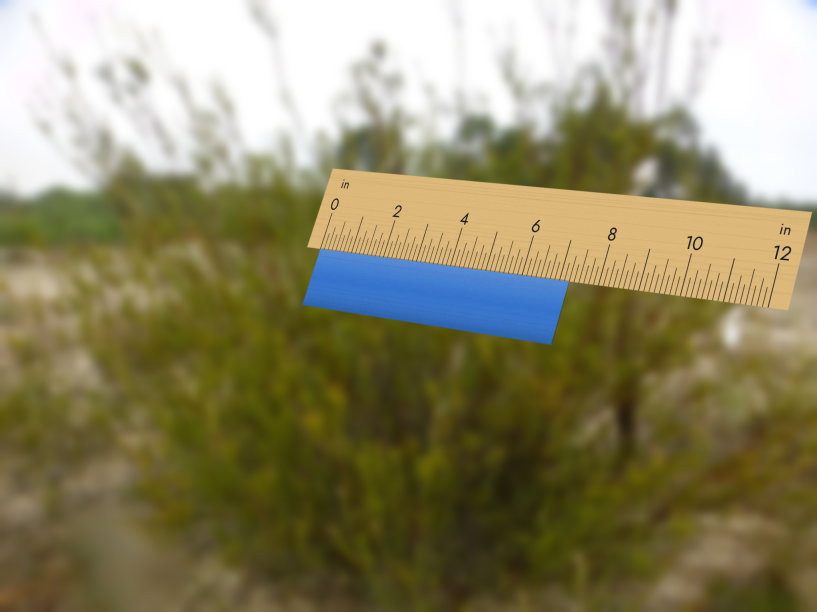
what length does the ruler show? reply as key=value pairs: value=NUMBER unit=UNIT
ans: value=7.25 unit=in
